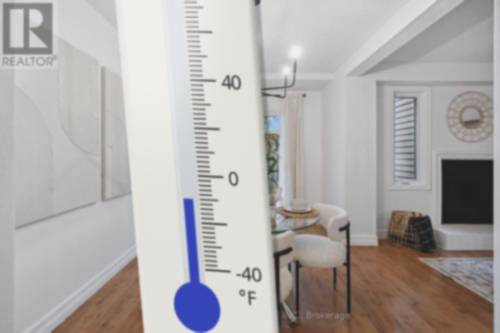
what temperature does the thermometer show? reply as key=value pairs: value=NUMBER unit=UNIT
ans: value=-10 unit=°F
